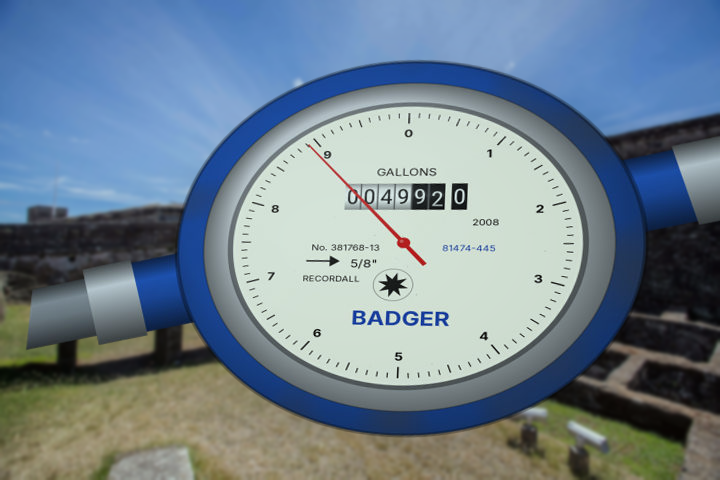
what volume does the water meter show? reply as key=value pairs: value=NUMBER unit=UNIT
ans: value=49918.9 unit=gal
